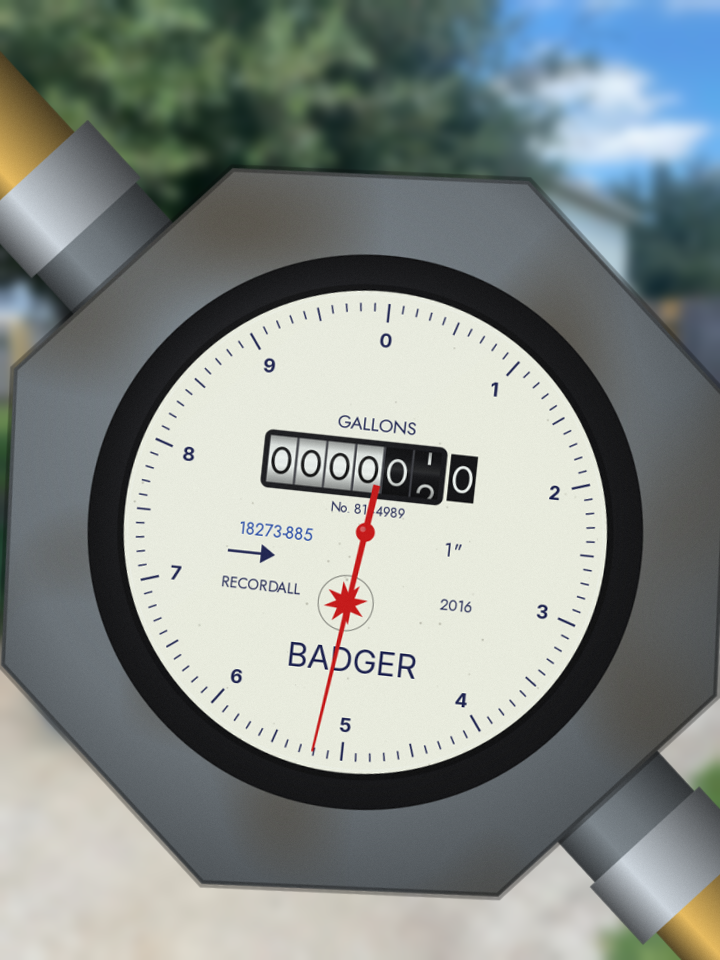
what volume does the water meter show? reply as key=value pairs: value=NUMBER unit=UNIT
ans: value=15.2 unit=gal
